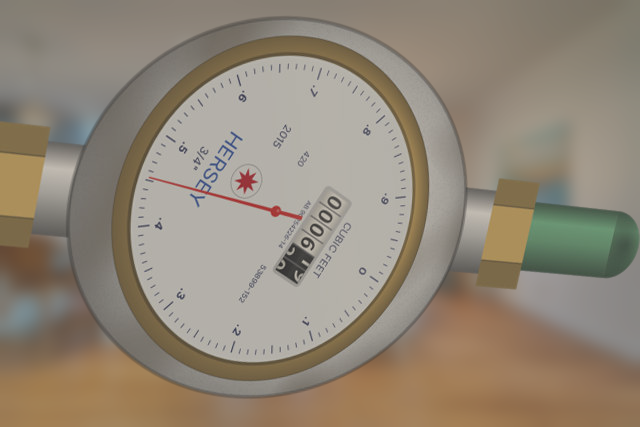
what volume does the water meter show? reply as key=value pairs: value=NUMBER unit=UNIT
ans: value=619.45 unit=ft³
